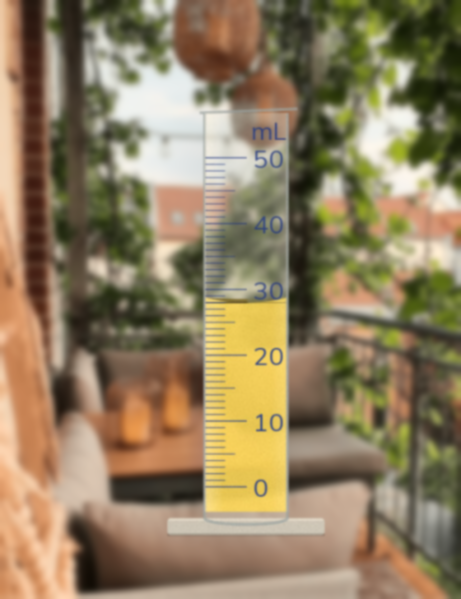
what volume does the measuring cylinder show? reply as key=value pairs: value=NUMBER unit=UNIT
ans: value=28 unit=mL
